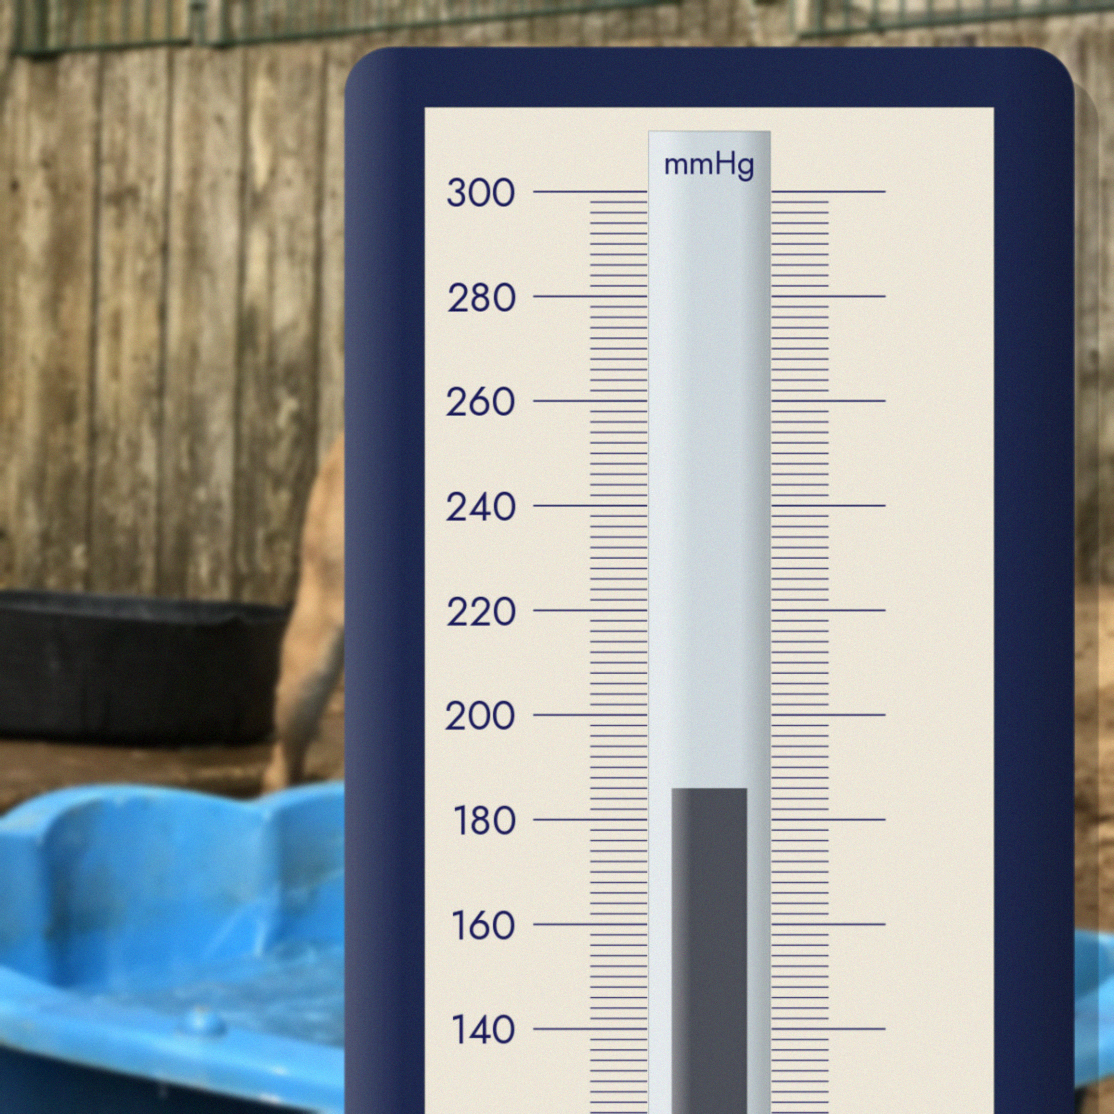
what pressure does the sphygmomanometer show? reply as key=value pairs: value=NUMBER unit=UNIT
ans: value=186 unit=mmHg
